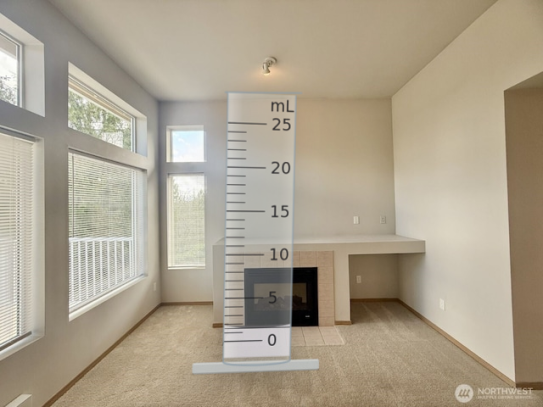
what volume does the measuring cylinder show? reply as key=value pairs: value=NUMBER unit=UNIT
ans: value=1.5 unit=mL
